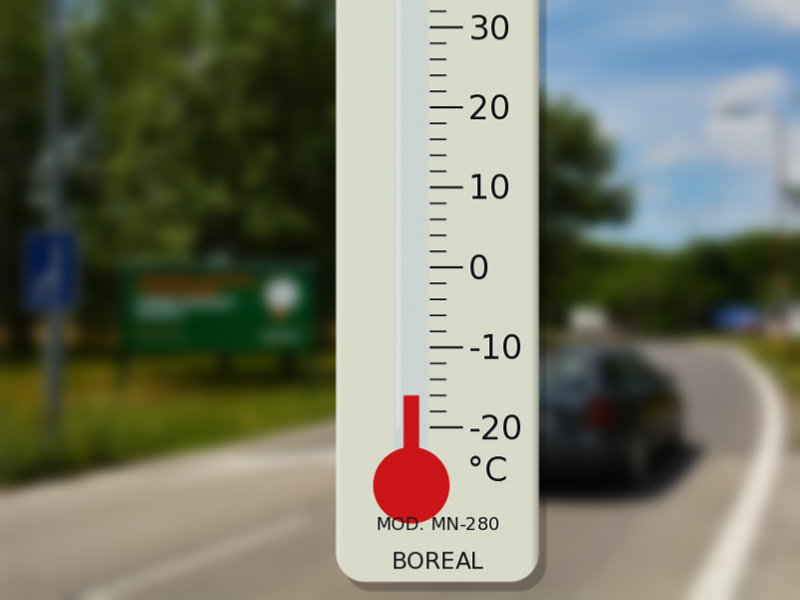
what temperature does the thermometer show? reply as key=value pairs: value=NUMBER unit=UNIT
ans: value=-16 unit=°C
